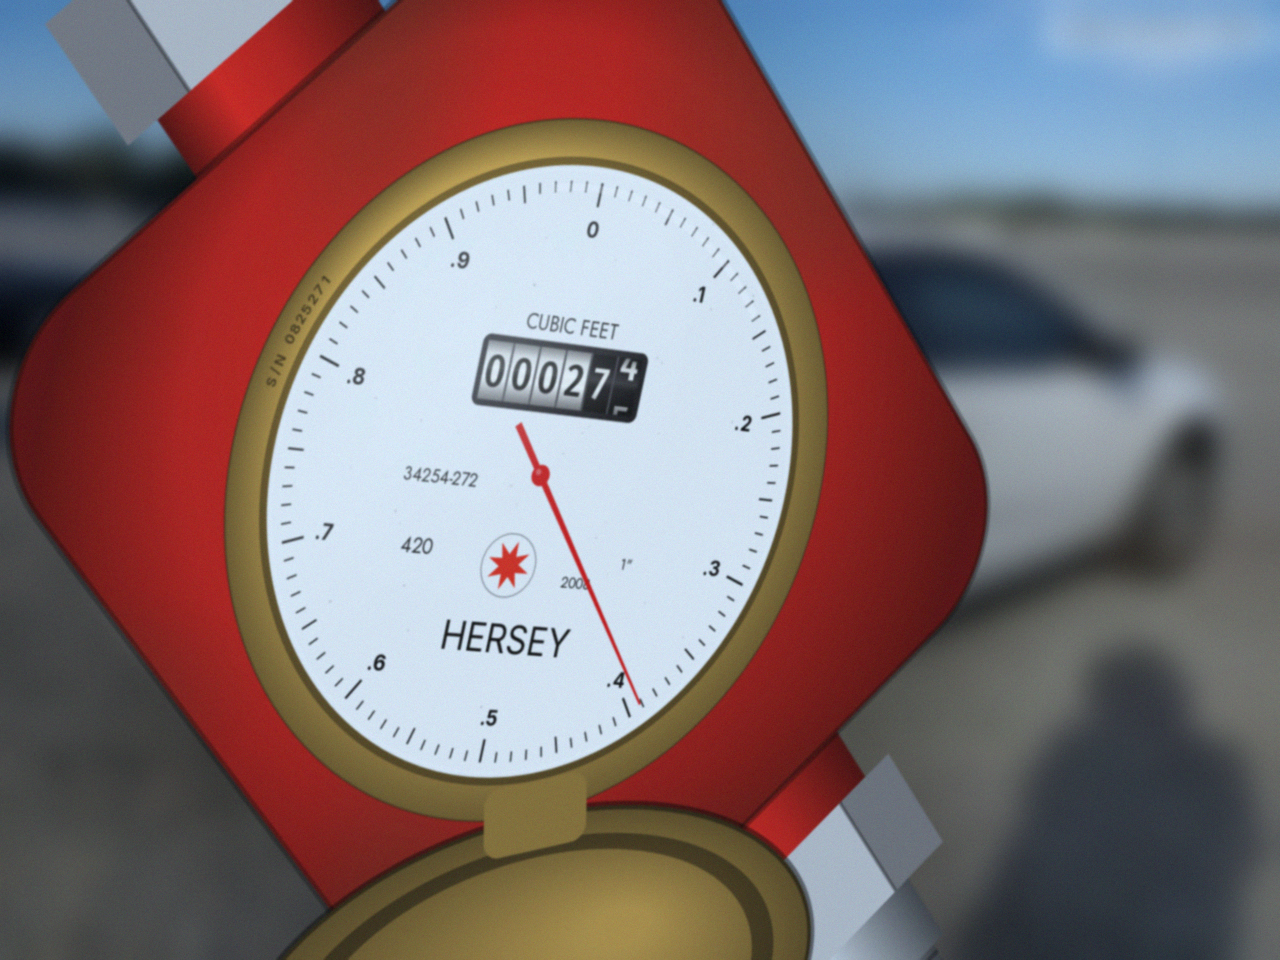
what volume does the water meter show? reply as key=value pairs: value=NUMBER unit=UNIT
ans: value=274.39 unit=ft³
